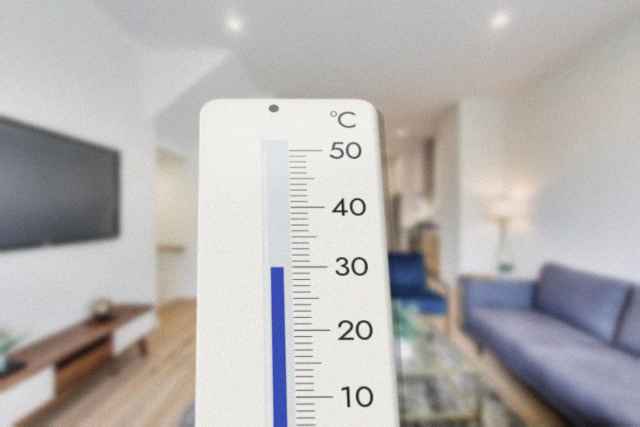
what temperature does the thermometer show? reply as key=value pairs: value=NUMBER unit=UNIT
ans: value=30 unit=°C
